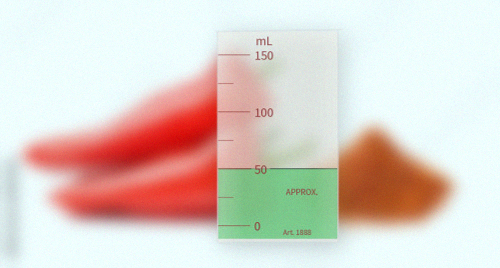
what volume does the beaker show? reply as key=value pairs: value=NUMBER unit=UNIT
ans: value=50 unit=mL
